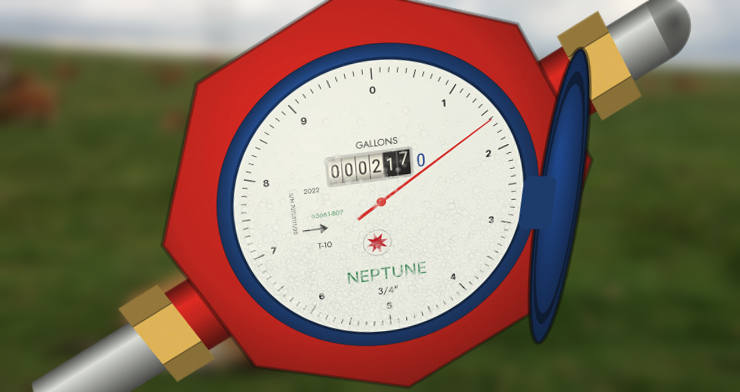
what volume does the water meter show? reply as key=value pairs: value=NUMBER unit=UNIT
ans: value=2171.6 unit=gal
